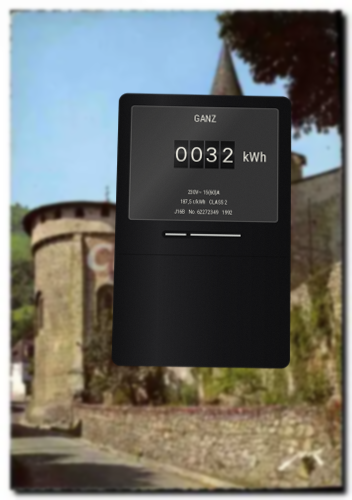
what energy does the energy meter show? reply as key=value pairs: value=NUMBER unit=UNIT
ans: value=32 unit=kWh
